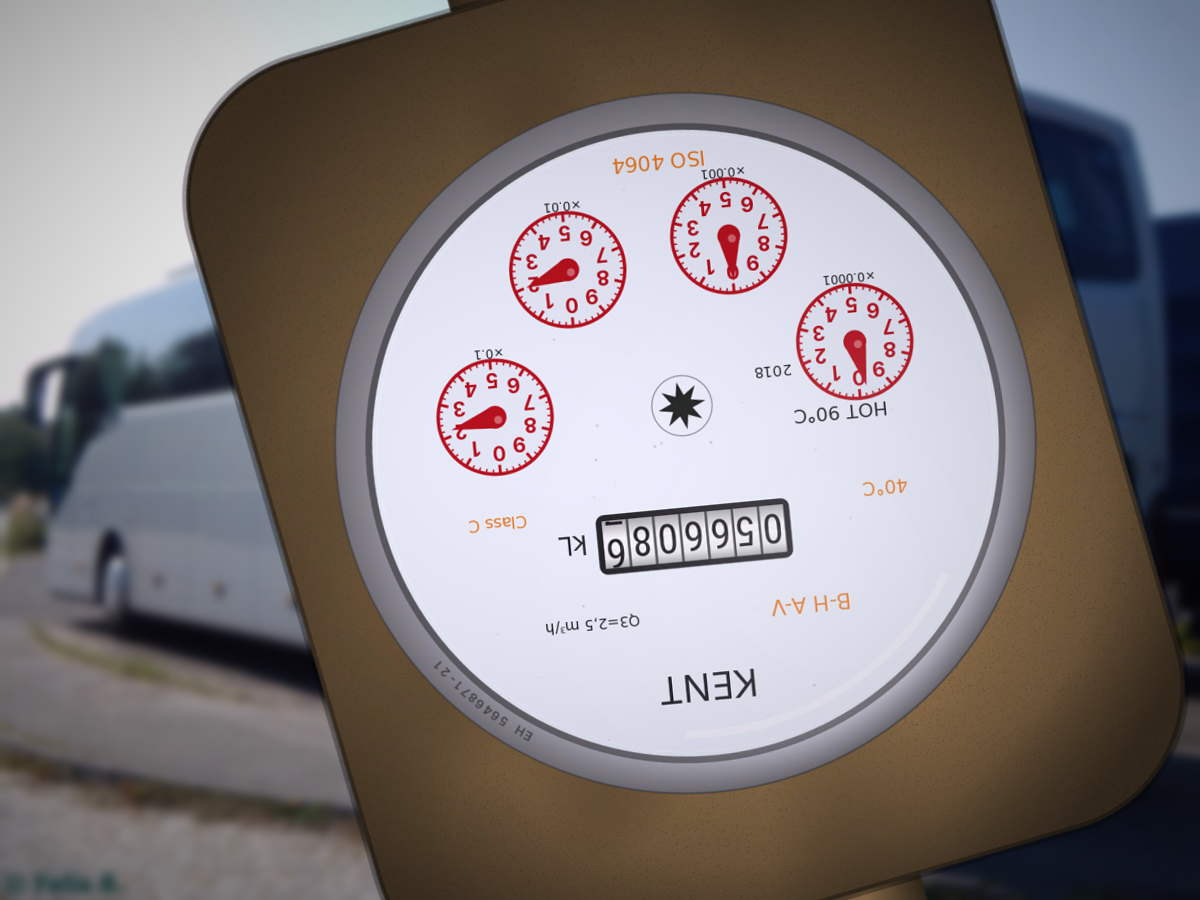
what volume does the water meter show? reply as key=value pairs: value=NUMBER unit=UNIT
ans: value=566086.2199 unit=kL
